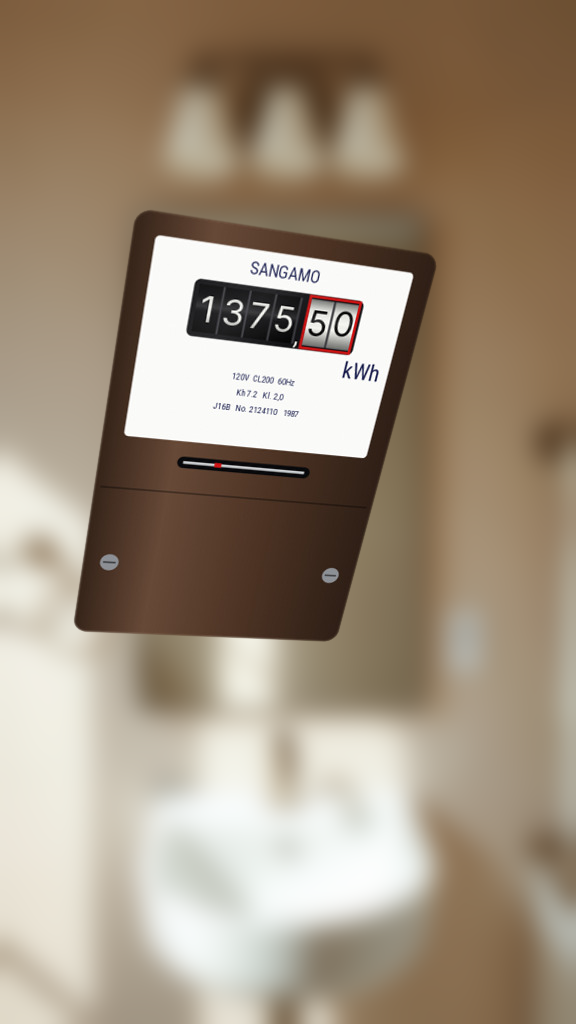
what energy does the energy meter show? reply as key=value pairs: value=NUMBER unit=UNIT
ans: value=1375.50 unit=kWh
